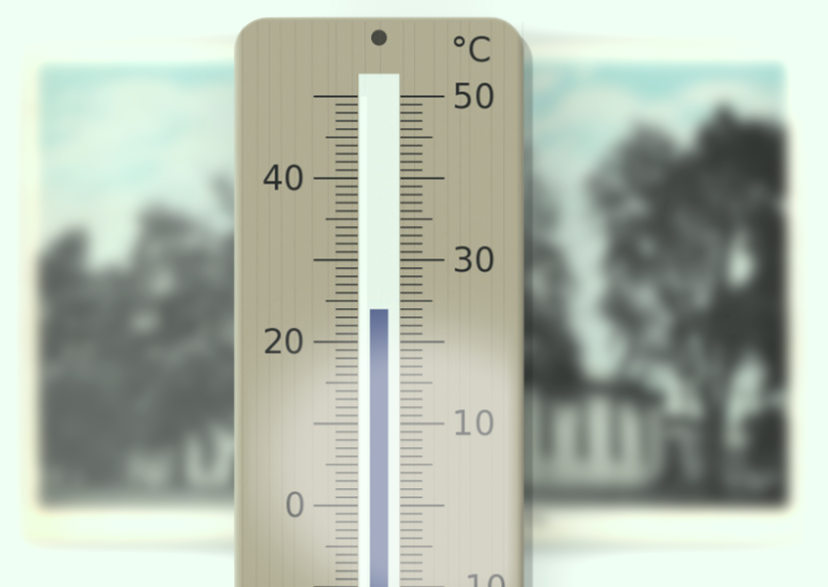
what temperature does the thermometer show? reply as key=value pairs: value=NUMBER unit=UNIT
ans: value=24 unit=°C
